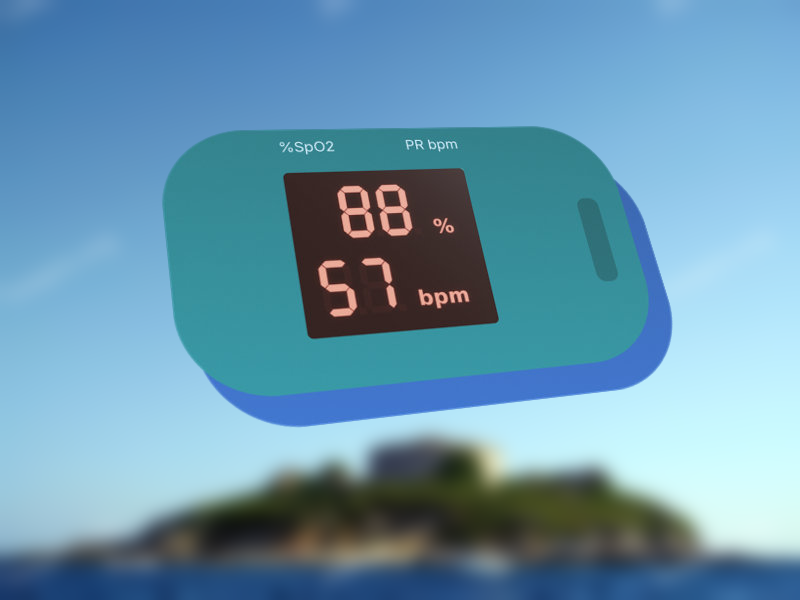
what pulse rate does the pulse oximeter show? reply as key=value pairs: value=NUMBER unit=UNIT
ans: value=57 unit=bpm
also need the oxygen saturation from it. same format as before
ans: value=88 unit=%
